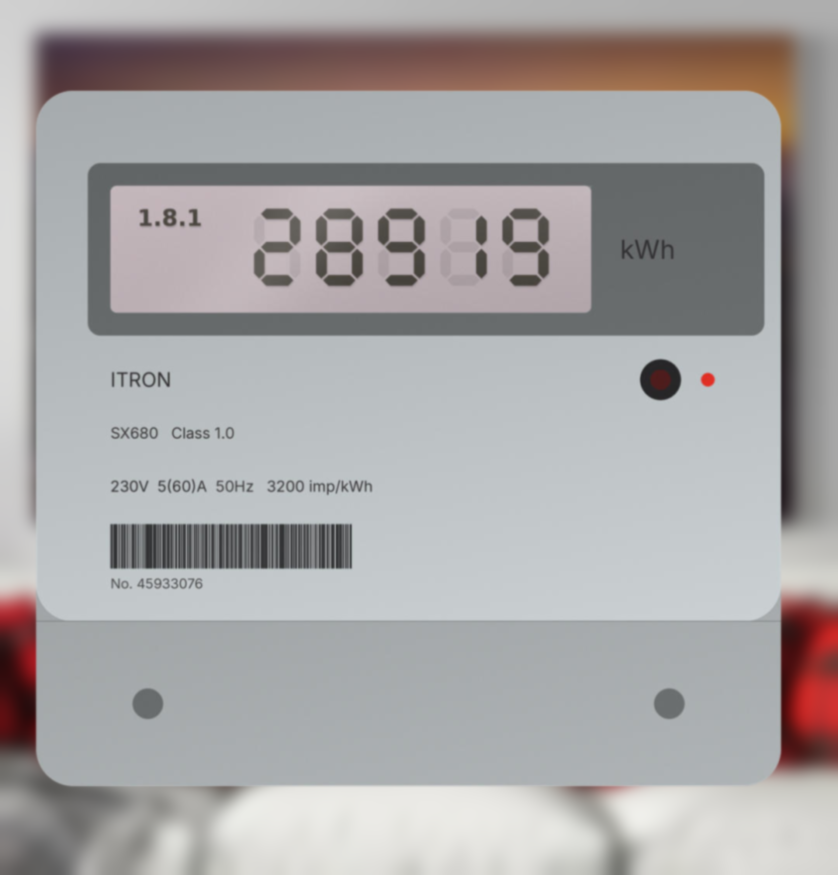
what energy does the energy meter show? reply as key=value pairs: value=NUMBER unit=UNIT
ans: value=28919 unit=kWh
